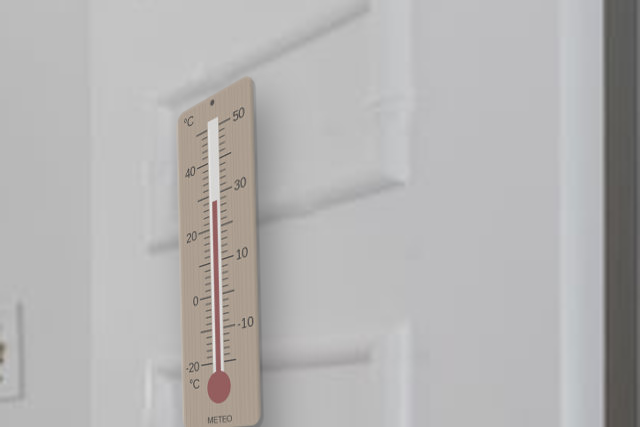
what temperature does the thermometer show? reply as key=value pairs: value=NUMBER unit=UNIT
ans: value=28 unit=°C
